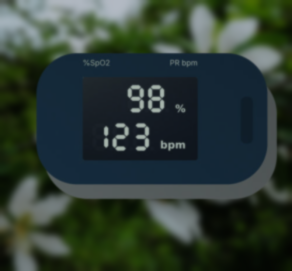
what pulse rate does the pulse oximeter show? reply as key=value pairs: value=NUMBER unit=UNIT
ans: value=123 unit=bpm
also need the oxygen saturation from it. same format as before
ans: value=98 unit=%
